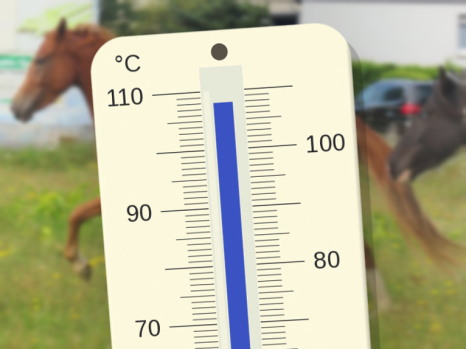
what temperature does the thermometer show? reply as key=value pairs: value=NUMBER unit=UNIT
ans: value=108 unit=°C
